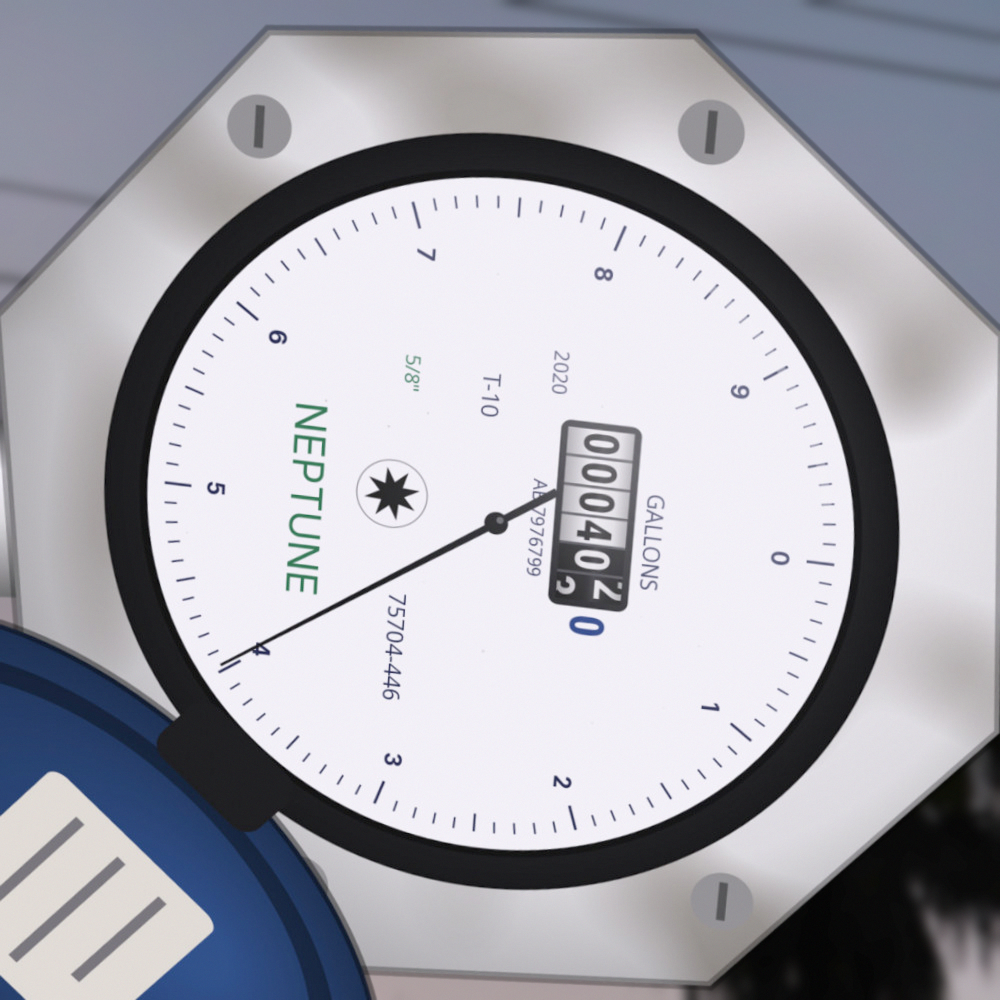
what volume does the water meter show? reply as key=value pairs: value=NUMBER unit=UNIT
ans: value=4024.0 unit=gal
